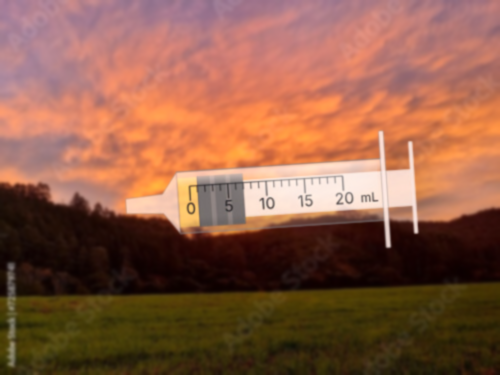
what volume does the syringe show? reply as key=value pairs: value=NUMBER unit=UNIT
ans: value=1 unit=mL
